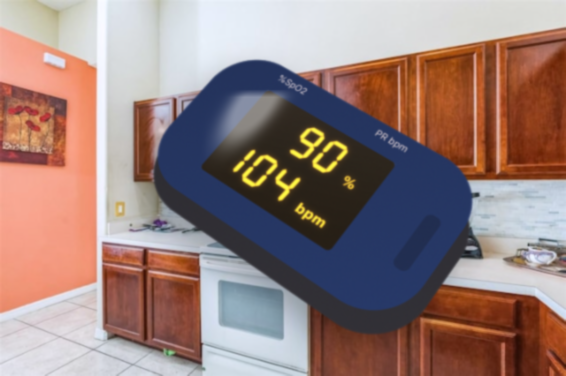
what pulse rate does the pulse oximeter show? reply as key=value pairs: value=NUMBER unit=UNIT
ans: value=104 unit=bpm
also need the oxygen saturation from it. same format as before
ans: value=90 unit=%
